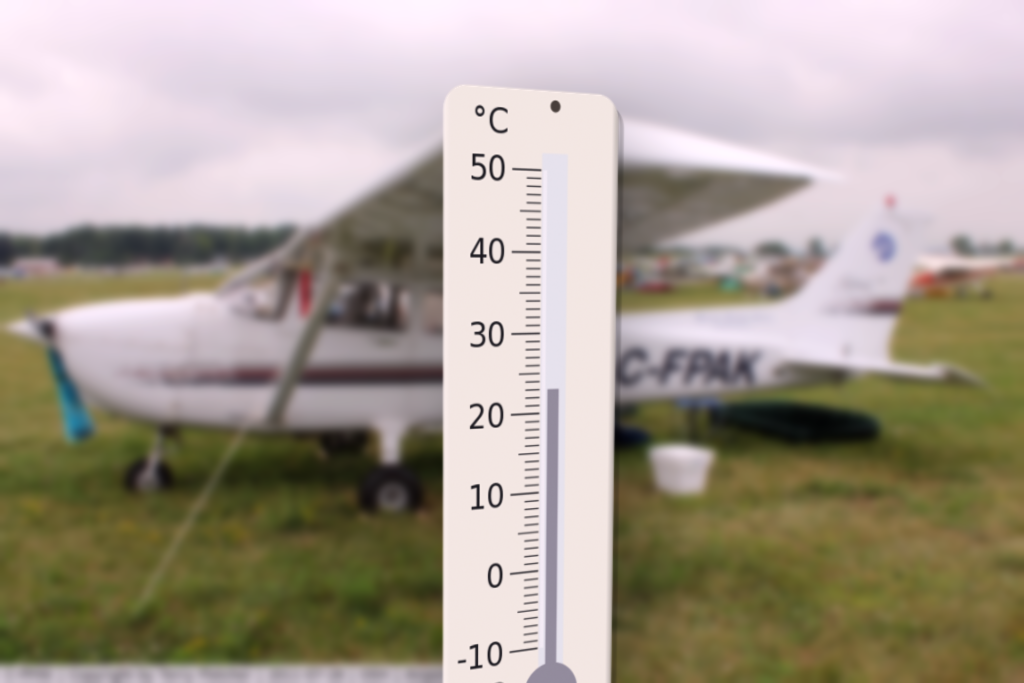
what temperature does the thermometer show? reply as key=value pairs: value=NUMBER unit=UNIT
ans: value=23 unit=°C
